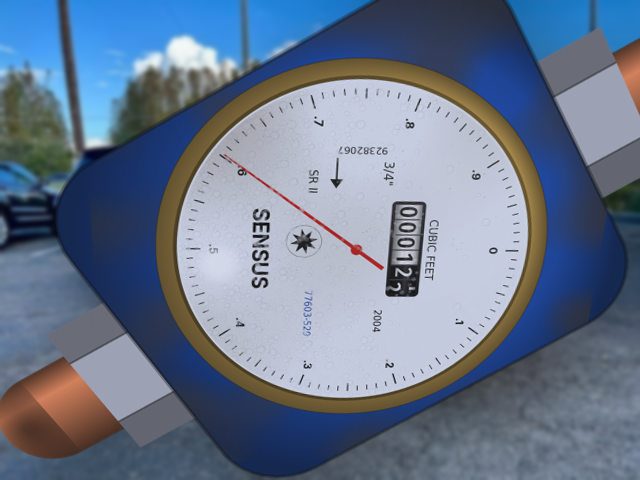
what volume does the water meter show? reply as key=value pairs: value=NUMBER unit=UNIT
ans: value=121.60 unit=ft³
